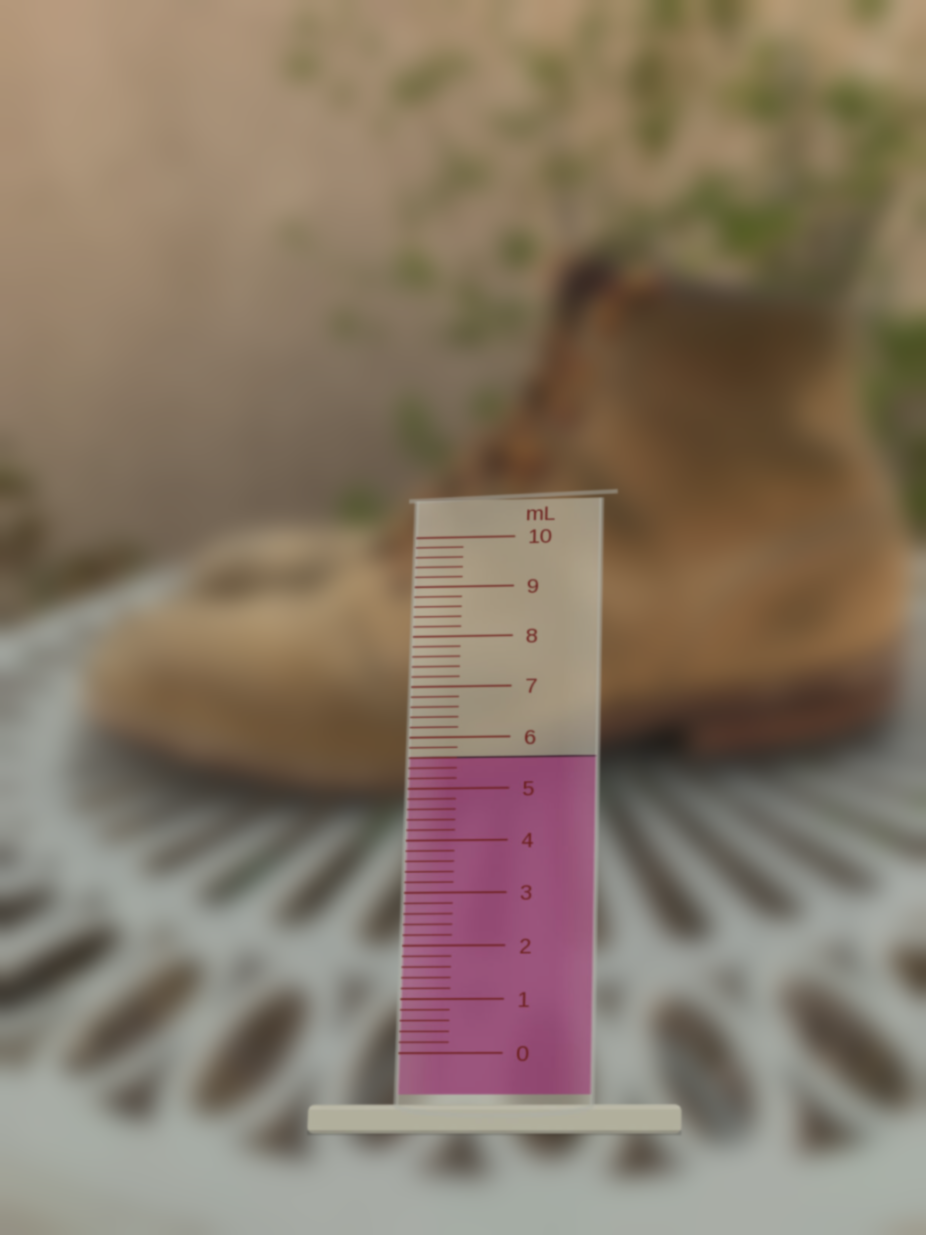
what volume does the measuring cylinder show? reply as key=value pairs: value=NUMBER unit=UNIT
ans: value=5.6 unit=mL
